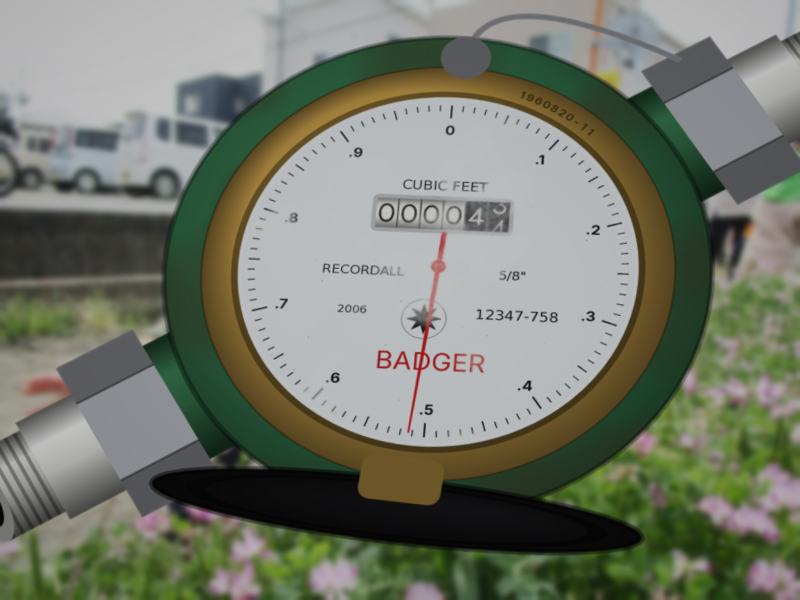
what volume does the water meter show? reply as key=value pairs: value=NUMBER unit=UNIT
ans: value=43.51 unit=ft³
